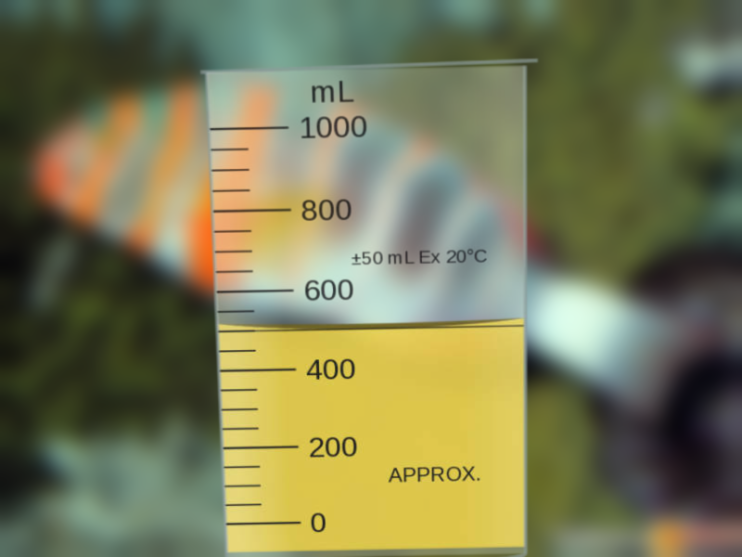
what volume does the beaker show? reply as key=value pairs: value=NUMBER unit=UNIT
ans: value=500 unit=mL
